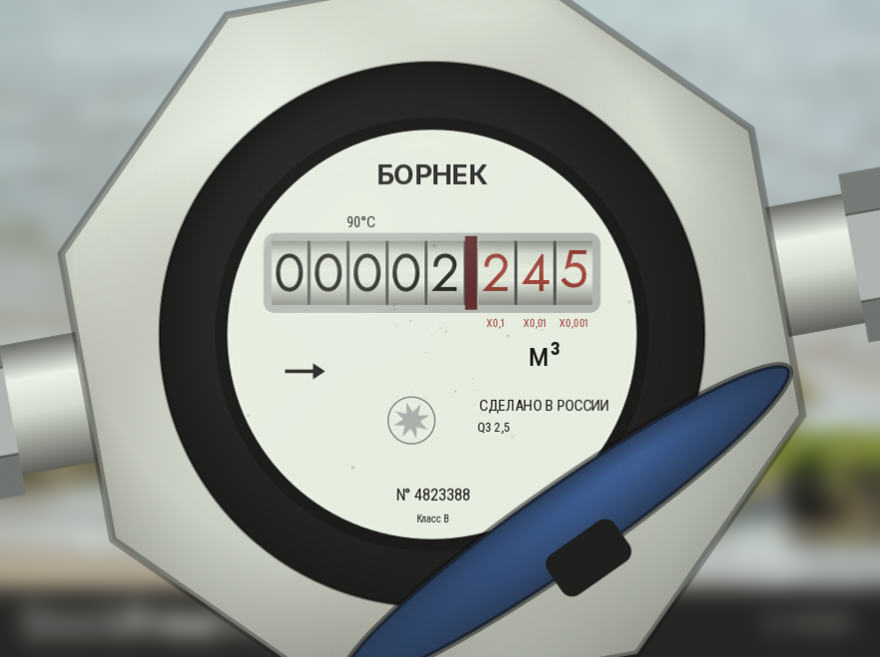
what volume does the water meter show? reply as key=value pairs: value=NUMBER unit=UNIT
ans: value=2.245 unit=m³
